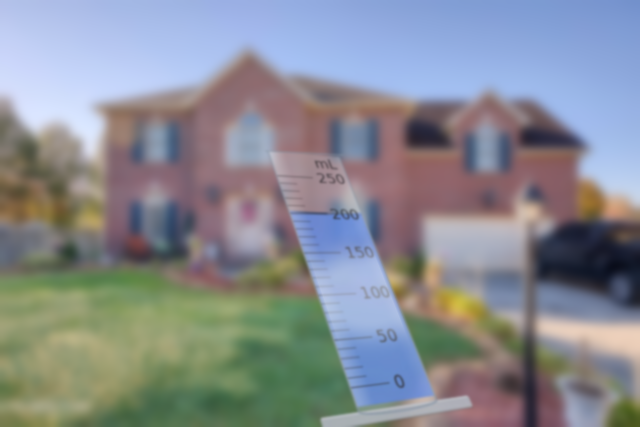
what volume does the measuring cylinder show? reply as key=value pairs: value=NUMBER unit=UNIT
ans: value=200 unit=mL
